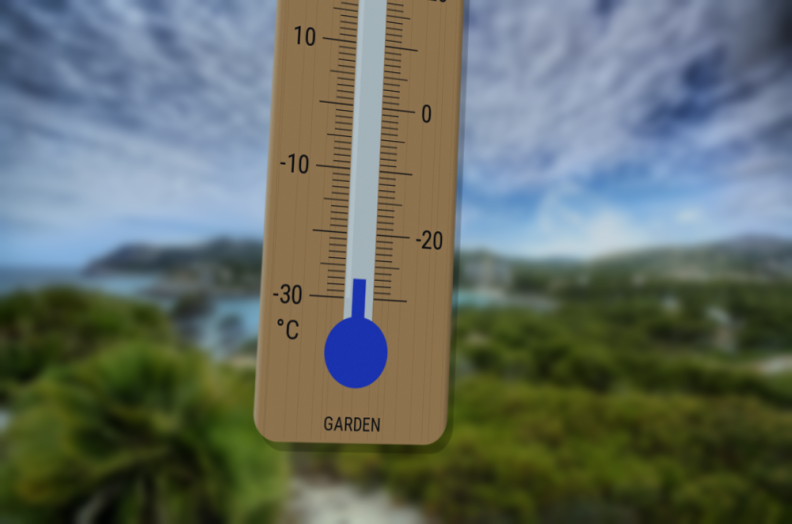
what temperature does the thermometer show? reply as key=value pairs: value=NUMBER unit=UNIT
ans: value=-27 unit=°C
